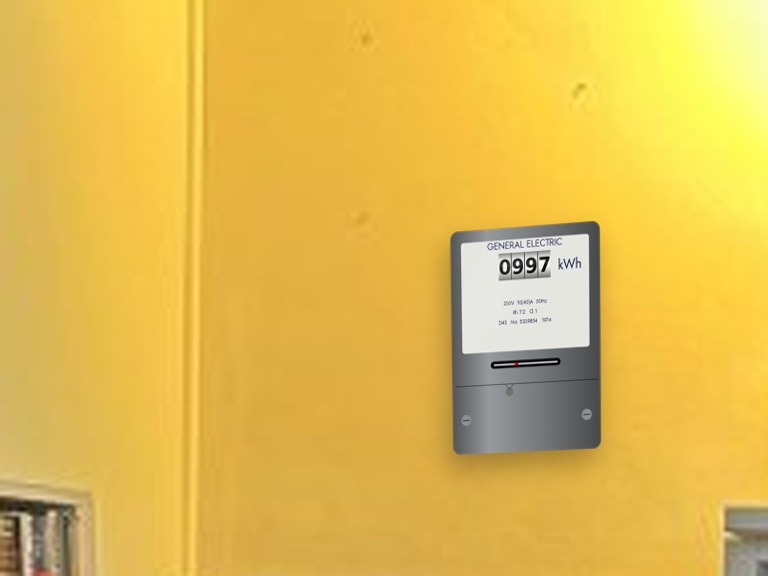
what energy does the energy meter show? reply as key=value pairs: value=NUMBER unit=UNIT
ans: value=997 unit=kWh
